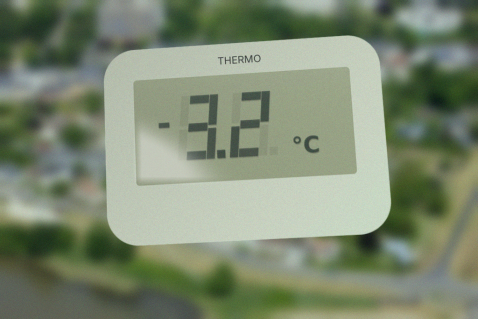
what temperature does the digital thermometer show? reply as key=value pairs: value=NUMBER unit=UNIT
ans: value=-3.2 unit=°C
